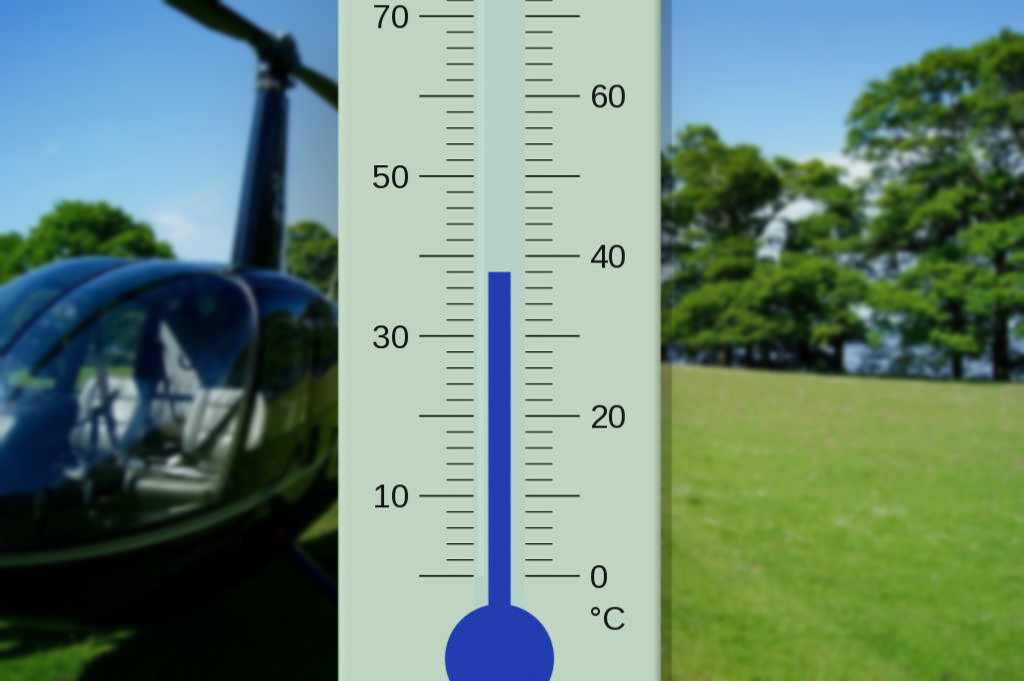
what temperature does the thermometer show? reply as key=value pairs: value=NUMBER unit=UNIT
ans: value=38 unit=°C
